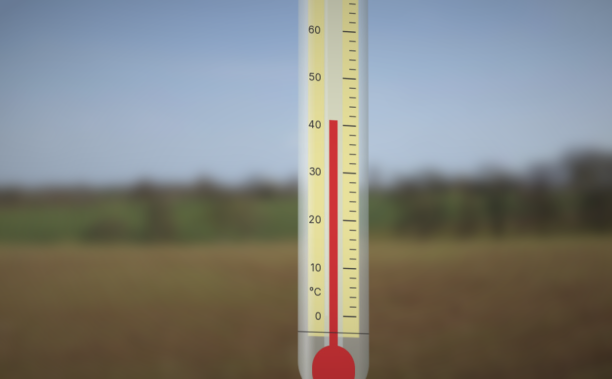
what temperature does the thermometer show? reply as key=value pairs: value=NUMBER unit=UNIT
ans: value=41 unit=°C
